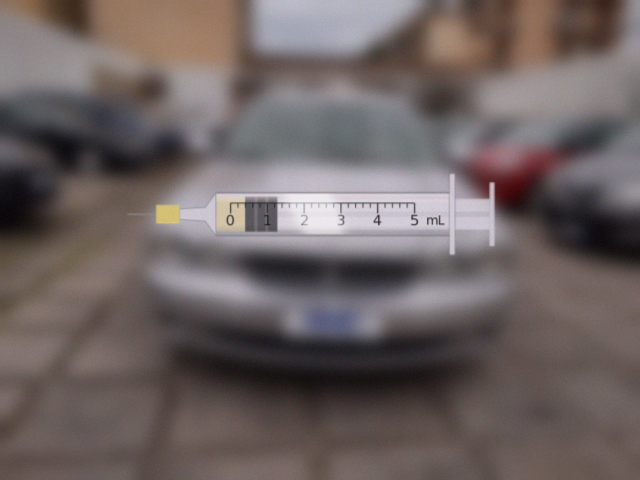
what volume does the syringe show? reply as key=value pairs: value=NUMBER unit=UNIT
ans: value=0.4 unit=mL
